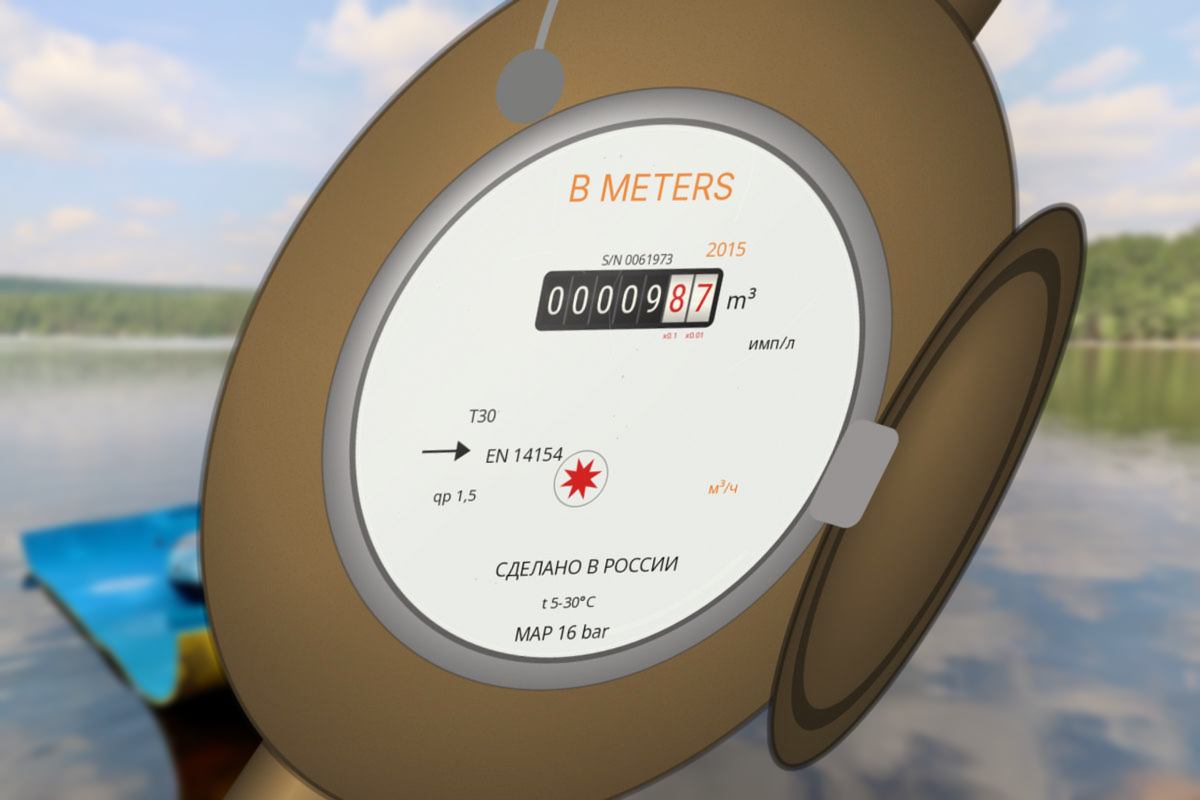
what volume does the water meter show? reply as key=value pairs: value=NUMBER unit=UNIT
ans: value=9.87 unit=m³
